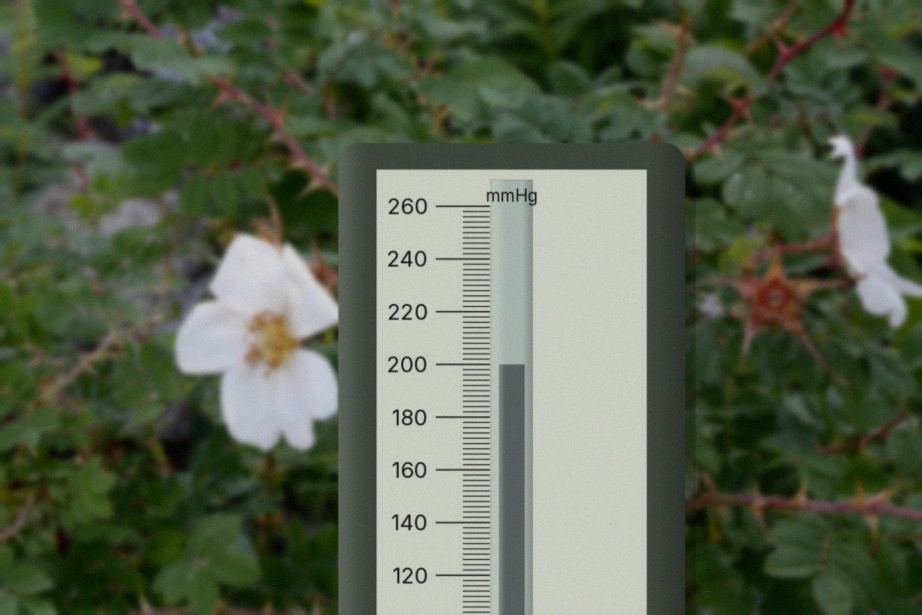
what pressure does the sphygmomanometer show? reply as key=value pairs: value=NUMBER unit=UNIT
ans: value=200 unit=mmHg
